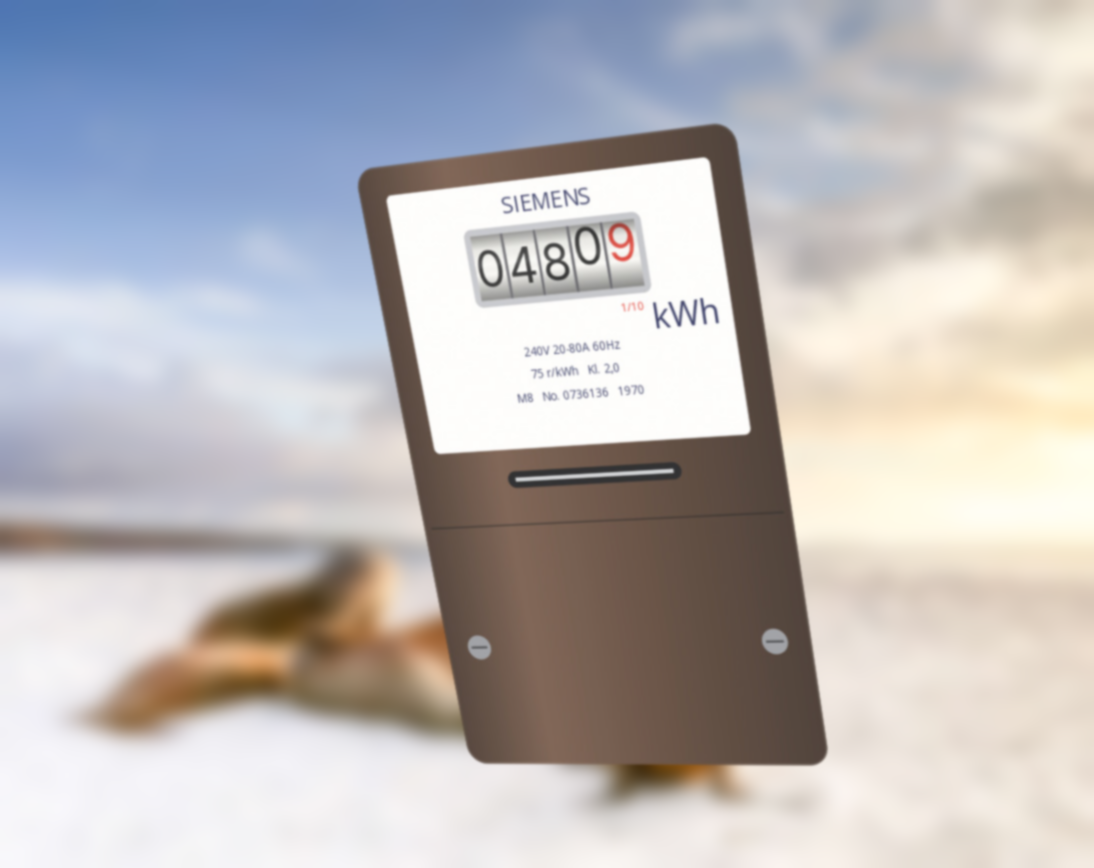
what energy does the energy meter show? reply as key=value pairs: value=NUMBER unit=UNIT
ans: value=480.9 unit=kWh
